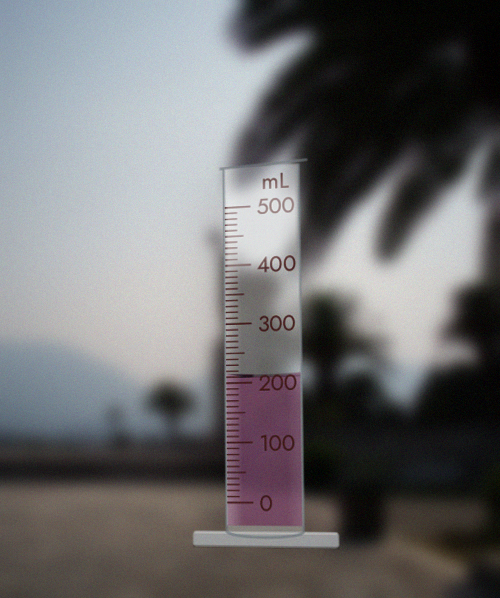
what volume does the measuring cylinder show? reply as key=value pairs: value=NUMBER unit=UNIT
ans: value=210 unit=mL
